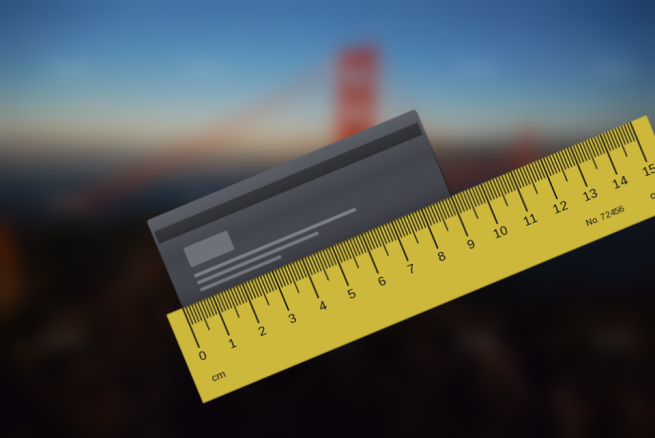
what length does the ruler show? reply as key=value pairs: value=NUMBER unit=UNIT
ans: value=9 unit=cm
